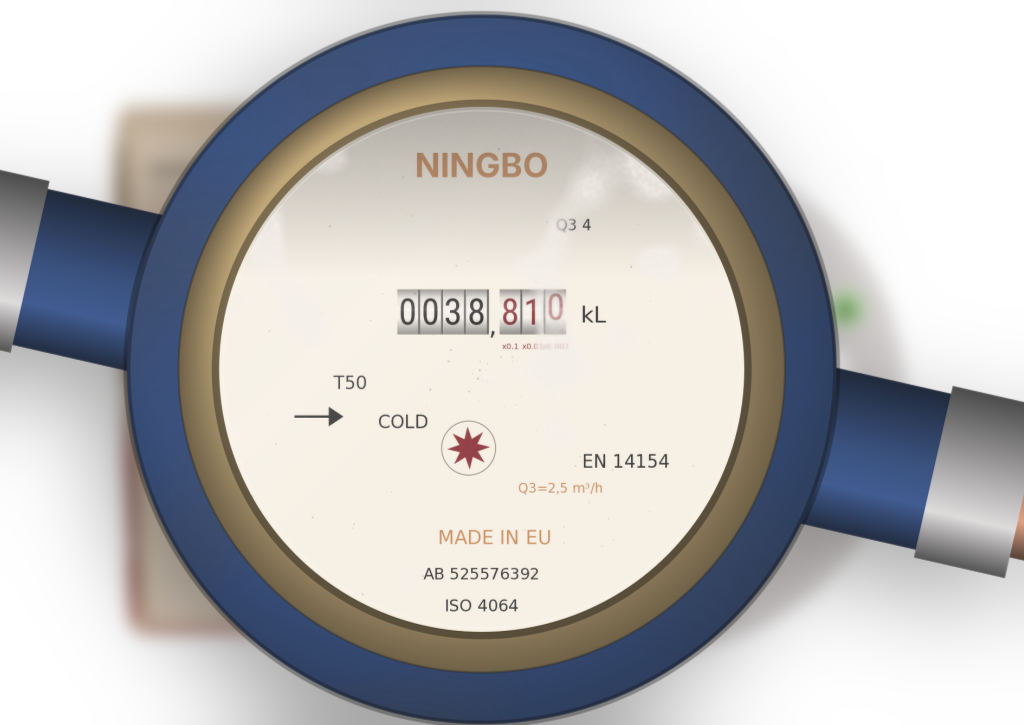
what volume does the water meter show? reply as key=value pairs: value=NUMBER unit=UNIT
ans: value=38.810 unit=kL
